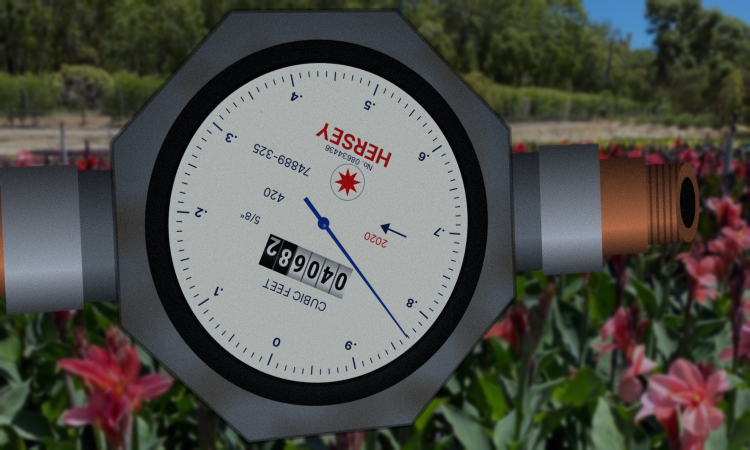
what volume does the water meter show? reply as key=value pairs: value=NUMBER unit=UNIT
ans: value=40681.83 unit=ft³
